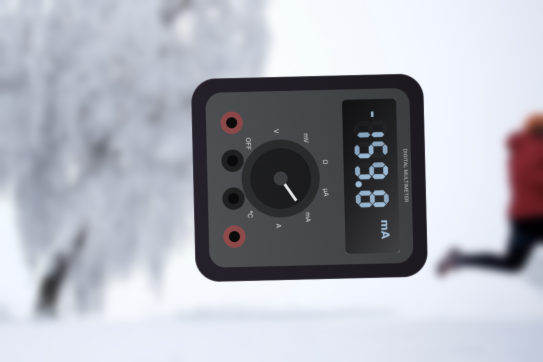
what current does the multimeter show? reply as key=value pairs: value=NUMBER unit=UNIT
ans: value=-159.8 unit=mA
